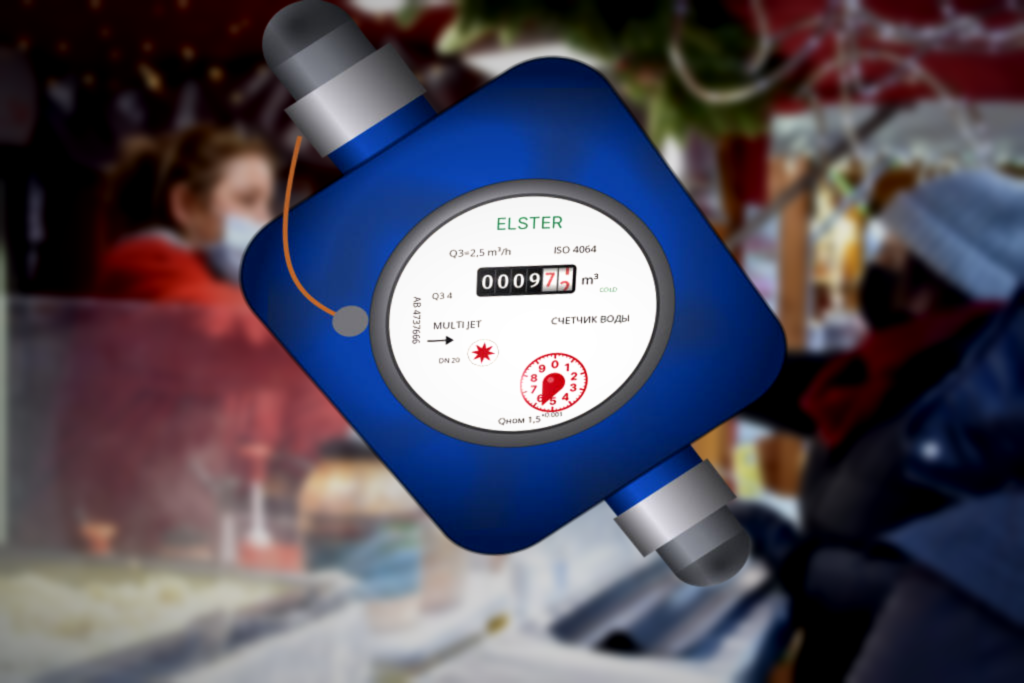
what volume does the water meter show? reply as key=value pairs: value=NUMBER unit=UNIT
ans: value=9.715 unit=m³
